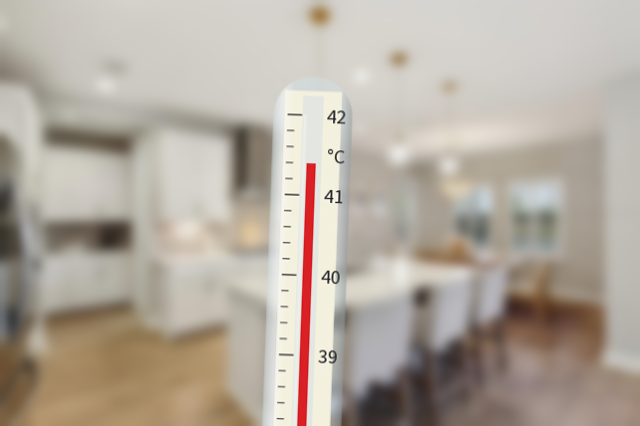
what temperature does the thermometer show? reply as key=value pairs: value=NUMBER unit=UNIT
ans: value=41.4 unit=°C
